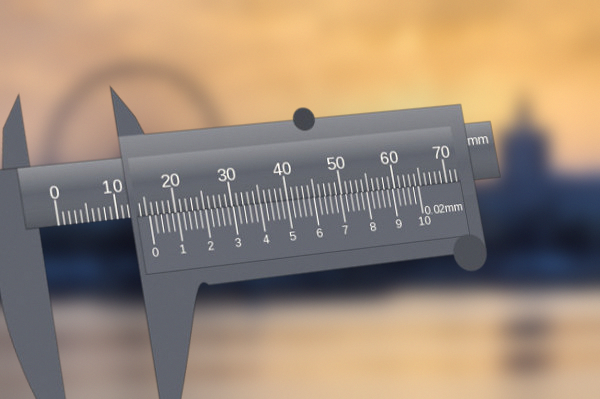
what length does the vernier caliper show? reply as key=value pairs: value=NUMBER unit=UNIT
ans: value=15.5 unit=mm
